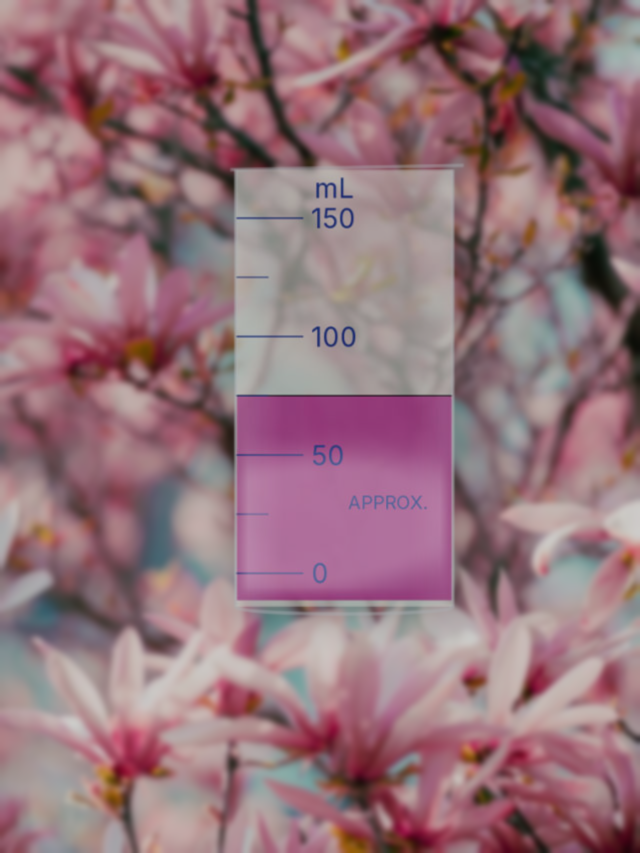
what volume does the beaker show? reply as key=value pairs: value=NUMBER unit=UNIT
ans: value=75 unit=mL
